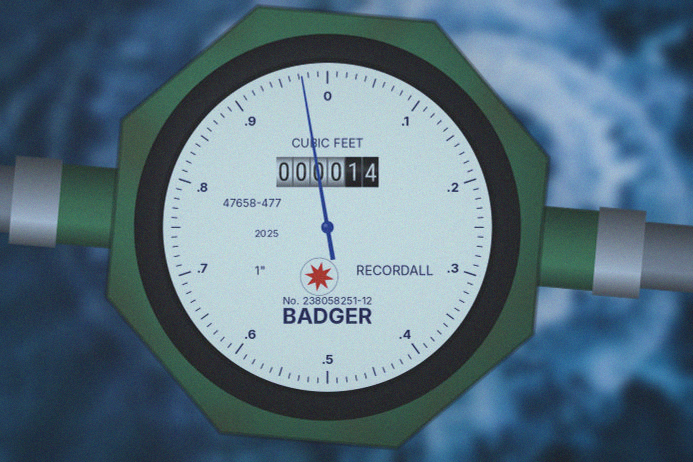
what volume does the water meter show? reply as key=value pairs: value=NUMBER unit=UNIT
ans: value=13.97 unit=ft³
